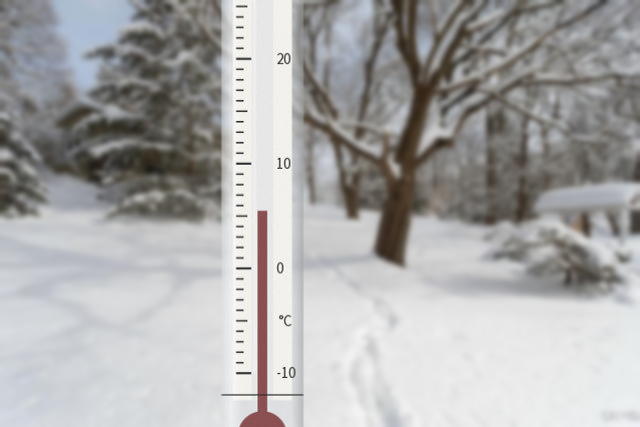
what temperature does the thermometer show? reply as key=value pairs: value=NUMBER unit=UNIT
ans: value=5.5 unit=°C
